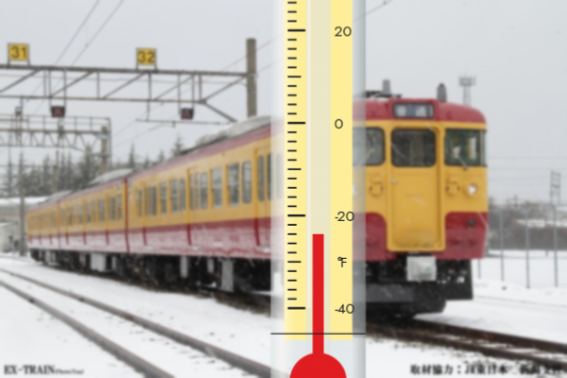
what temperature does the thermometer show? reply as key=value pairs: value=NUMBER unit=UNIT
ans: value=-24 unit=°F
